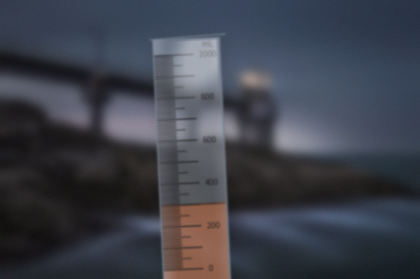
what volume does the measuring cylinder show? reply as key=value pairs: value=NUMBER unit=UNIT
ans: value=300 unit=mL
